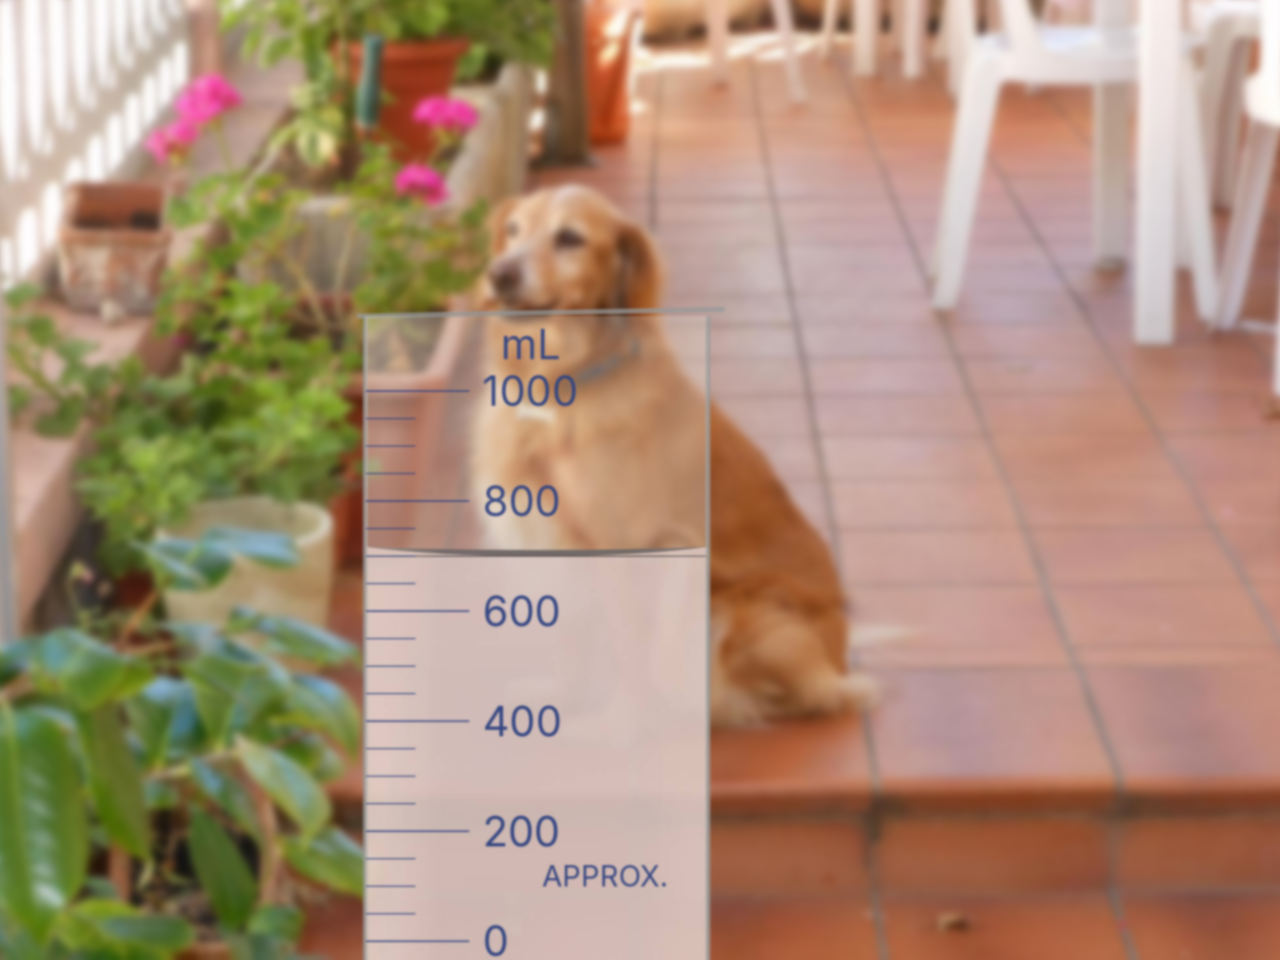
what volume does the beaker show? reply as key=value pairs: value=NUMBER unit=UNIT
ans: value=700 unit=mL
